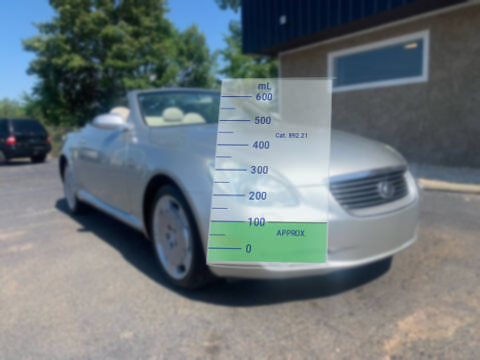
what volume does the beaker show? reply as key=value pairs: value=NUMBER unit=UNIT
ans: value=100 unit=mL
